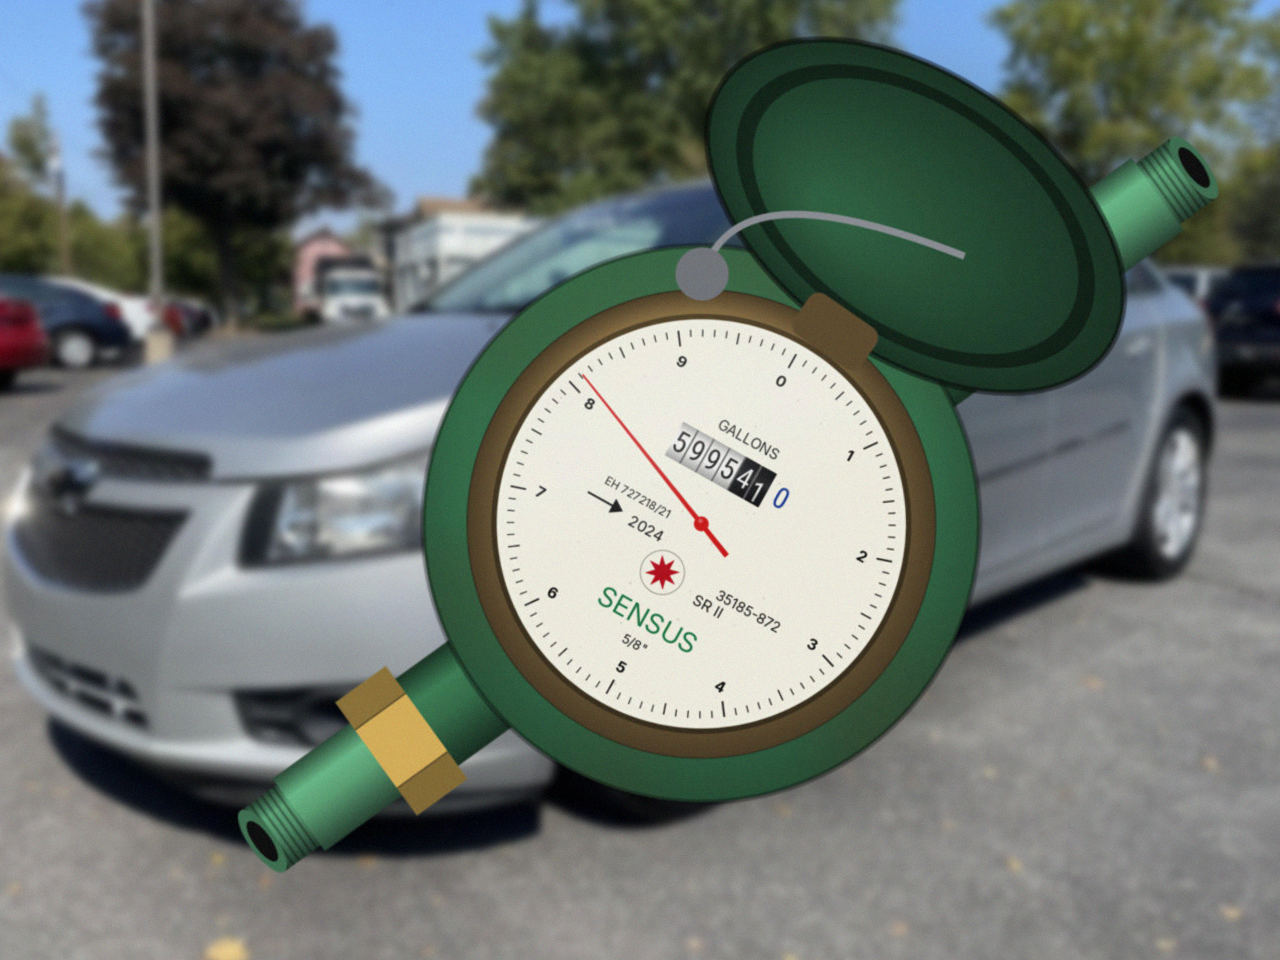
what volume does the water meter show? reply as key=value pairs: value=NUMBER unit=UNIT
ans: value=5995408.1 unit=gal
